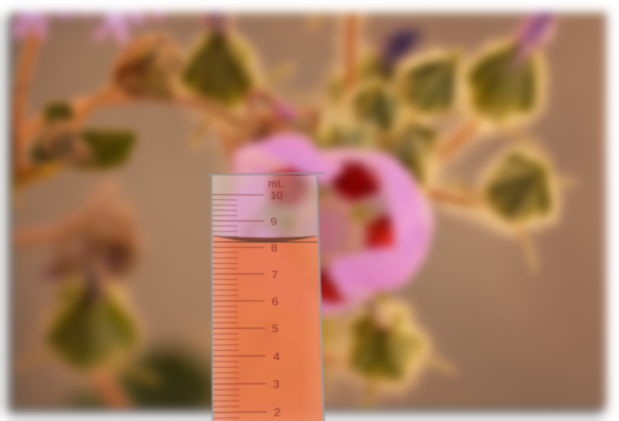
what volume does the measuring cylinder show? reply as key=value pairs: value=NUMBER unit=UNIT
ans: value=8.2 unit=mL
